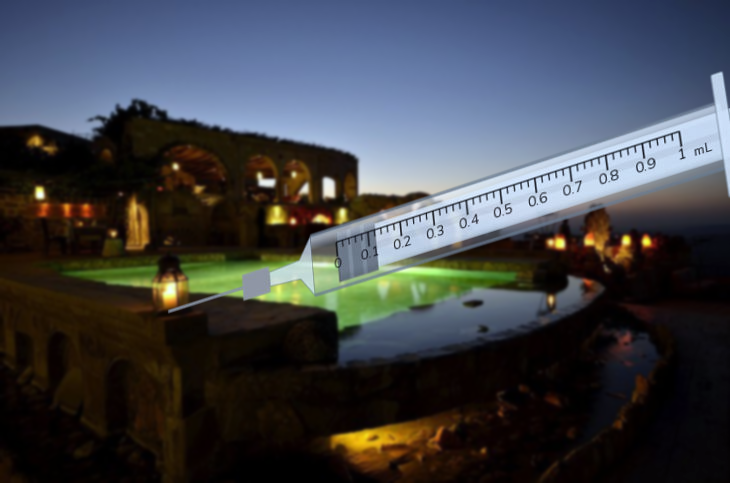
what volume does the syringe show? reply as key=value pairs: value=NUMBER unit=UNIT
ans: value=0 unit=mL
